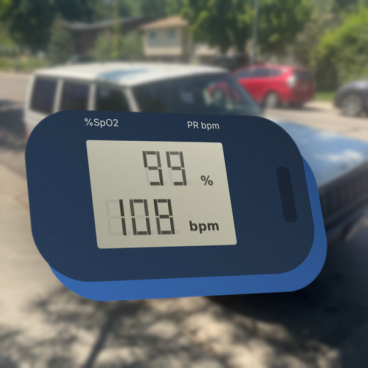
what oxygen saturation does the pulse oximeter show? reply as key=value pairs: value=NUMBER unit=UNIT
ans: value=99 unit=%
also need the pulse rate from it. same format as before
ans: value=108 unit=bpm
